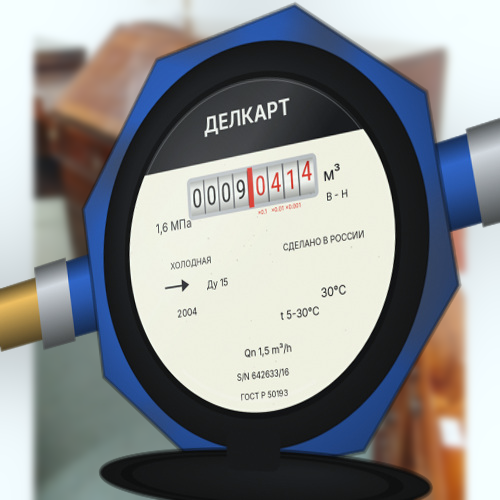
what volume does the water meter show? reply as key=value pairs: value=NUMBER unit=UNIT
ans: value=9.0414 unit=m³
